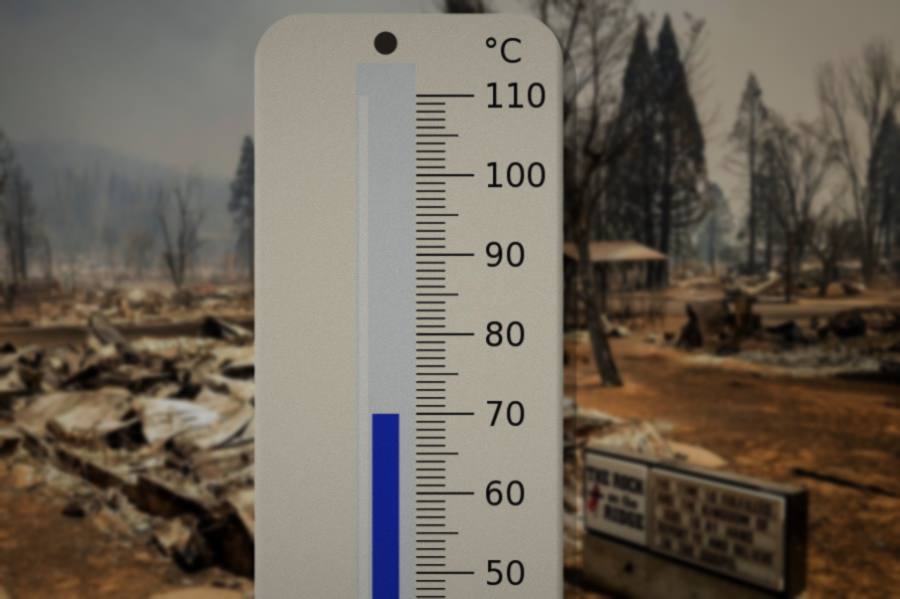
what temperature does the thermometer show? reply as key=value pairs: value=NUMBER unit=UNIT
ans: value=70 unit=°C
